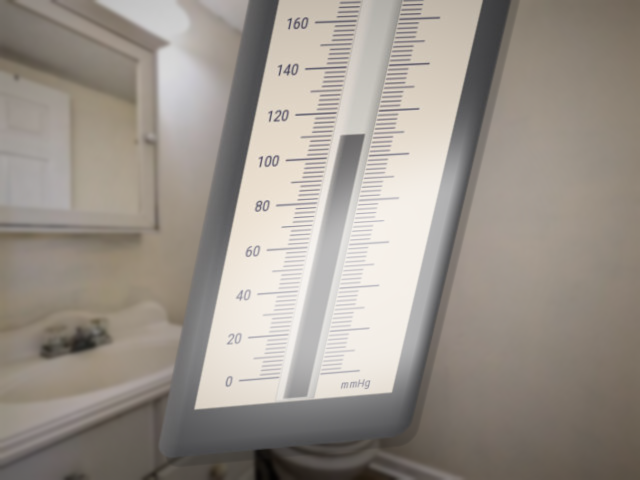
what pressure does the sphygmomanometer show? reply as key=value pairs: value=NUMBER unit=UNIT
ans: value=110 unit=mmHg
